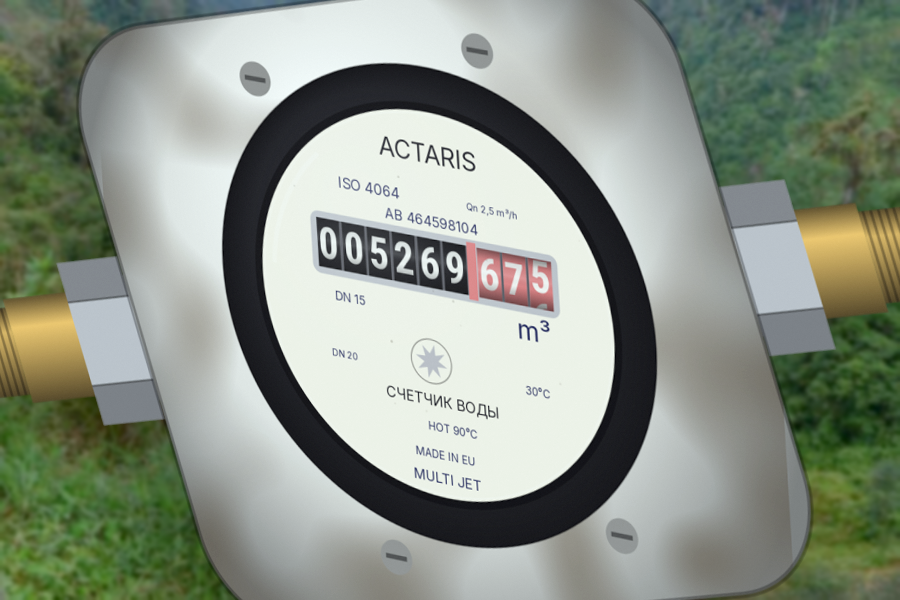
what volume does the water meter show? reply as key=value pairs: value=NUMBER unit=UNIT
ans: value=5269.675 unit=m³
